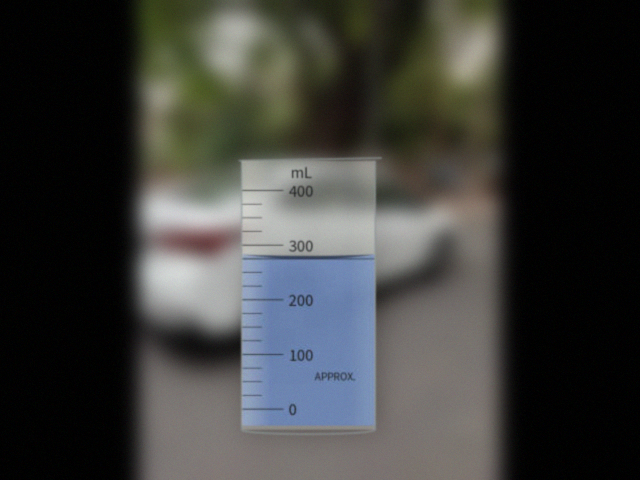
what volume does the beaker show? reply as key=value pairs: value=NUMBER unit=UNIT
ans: value=275 unit=mL
